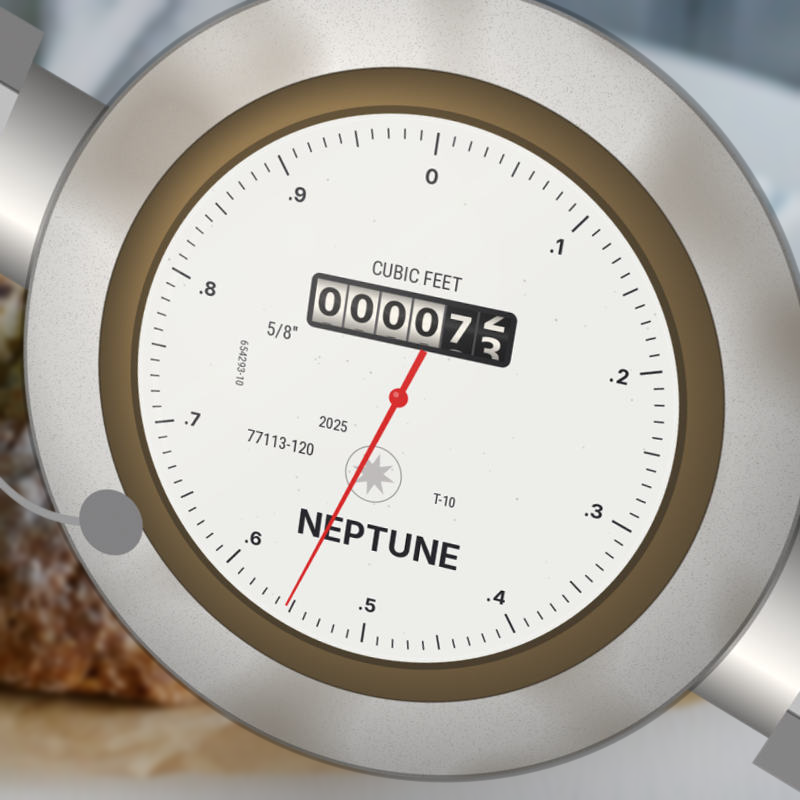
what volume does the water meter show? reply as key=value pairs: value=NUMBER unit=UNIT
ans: value=72.55 unit=ft³
